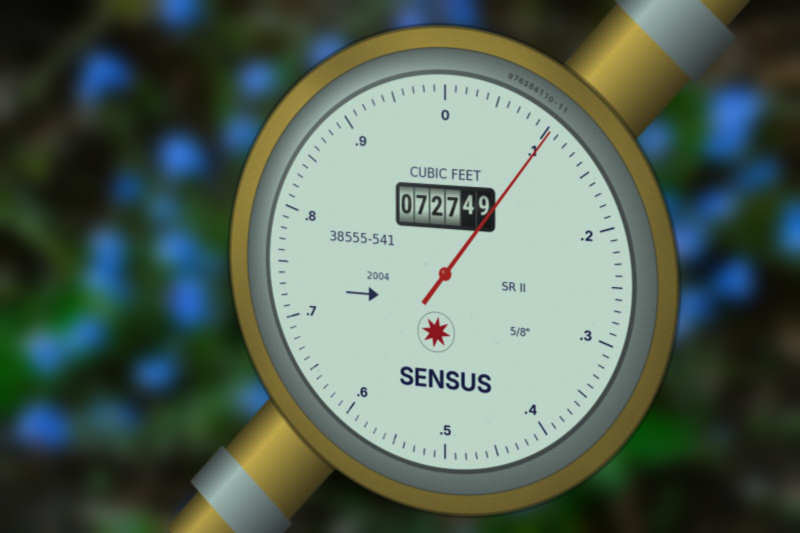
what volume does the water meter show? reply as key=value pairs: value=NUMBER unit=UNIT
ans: value=72749.10 unit=ft³
